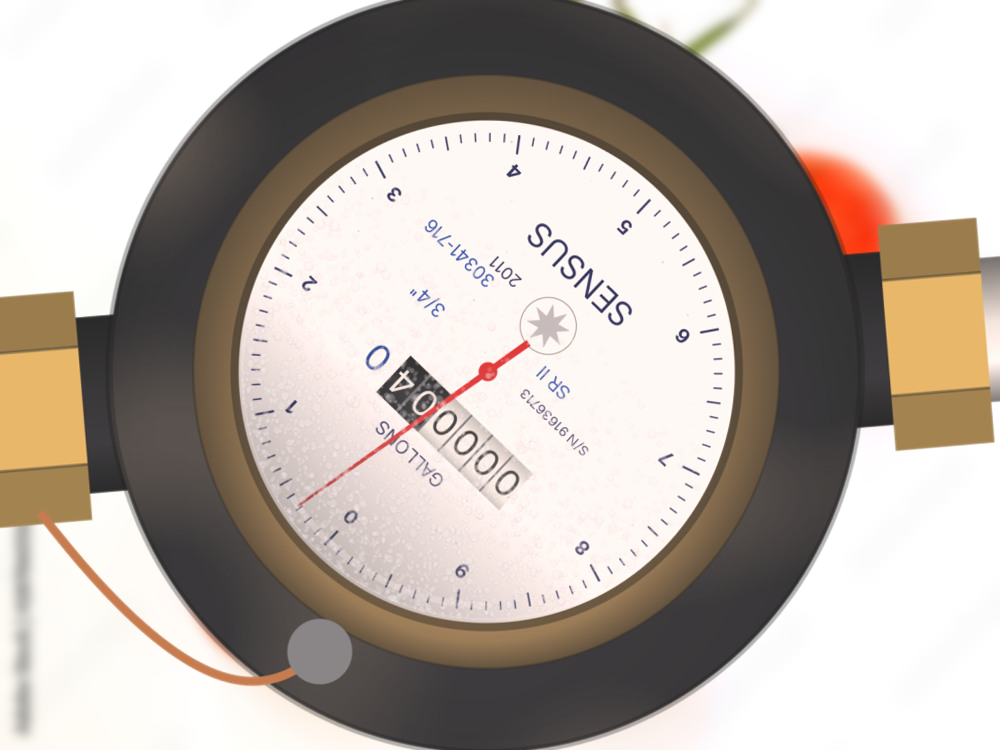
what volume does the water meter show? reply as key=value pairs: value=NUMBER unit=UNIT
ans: value=40.3 unit=gal
